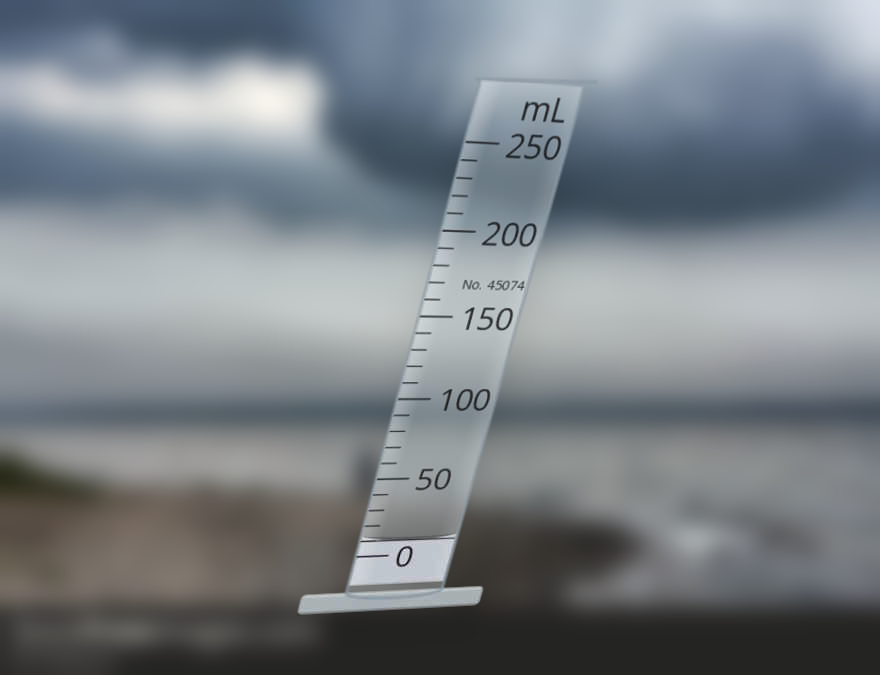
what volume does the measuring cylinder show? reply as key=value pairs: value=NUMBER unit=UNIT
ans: value=10 unit=mL
